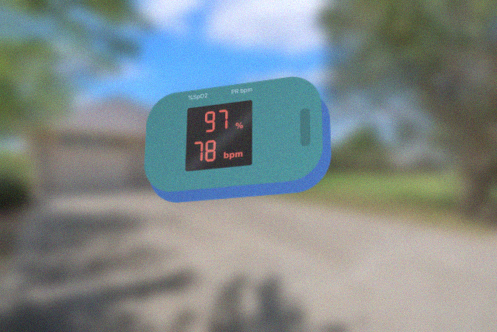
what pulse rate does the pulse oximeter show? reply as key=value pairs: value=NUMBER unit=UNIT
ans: value=78 unit=bpm
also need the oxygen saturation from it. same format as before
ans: value=97 unit=%
